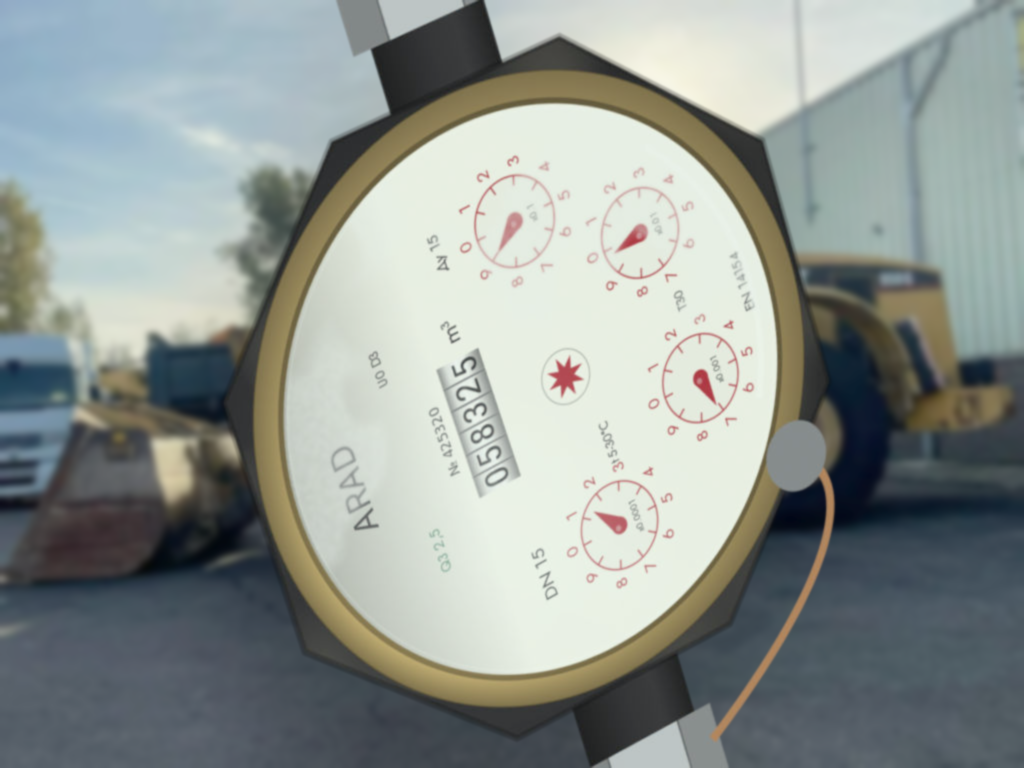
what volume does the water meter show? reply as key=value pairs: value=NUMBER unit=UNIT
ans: value=58324.8971 unit=m³
